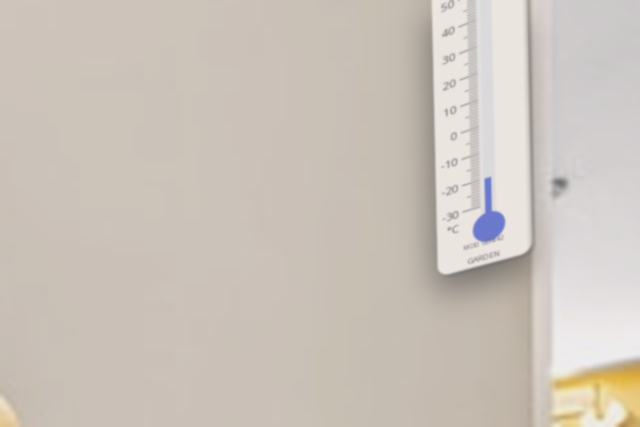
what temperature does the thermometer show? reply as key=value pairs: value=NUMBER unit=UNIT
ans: value=-20 unit=°C
